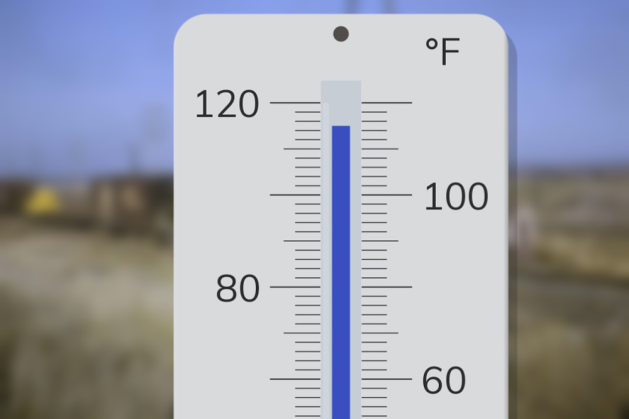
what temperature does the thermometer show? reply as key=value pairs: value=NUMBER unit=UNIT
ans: value=115 unit=°F
